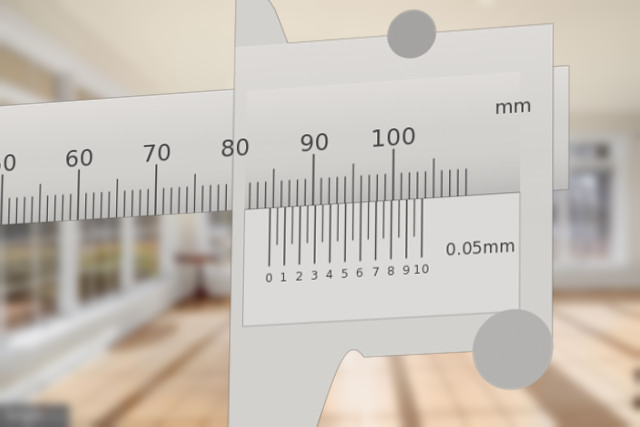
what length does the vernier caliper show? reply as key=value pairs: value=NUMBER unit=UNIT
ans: value=84.6 unit=mm
